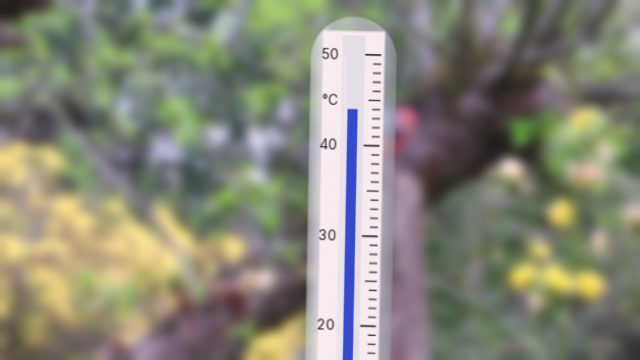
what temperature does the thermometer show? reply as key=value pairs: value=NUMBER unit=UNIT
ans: value=44 unit=°C
